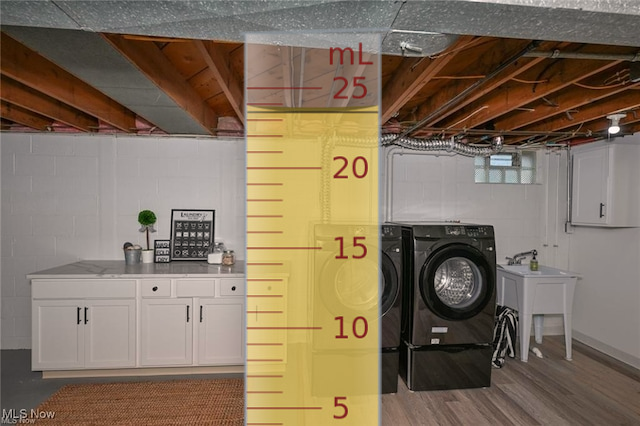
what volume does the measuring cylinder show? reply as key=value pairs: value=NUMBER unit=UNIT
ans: value=23.5 unit=mL
